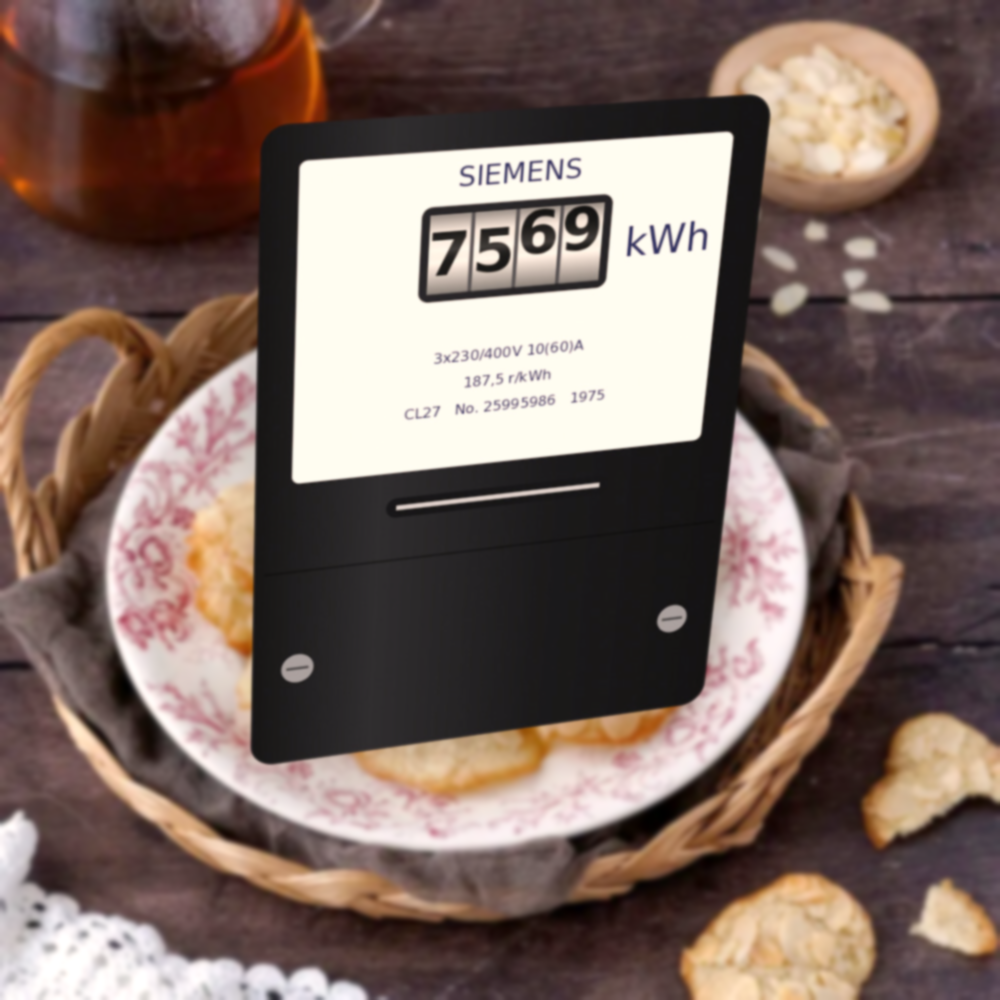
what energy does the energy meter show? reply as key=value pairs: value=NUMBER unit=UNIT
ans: value=7569 unit=kWh
